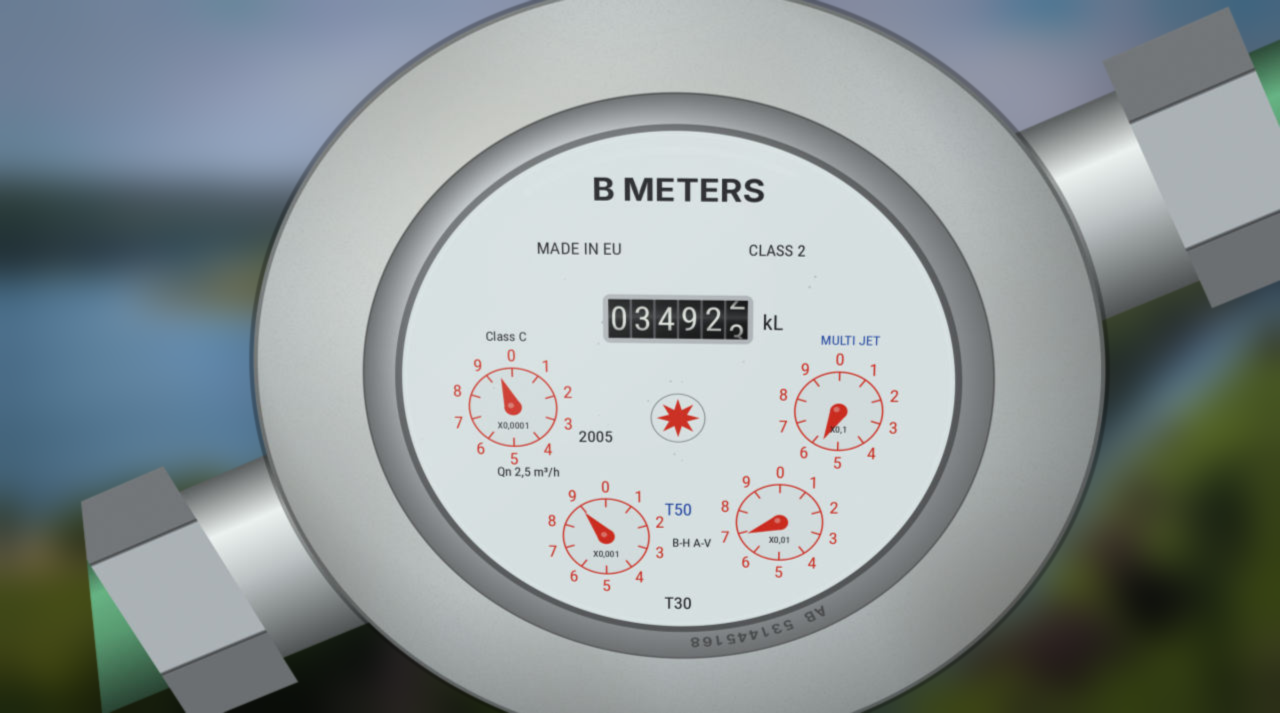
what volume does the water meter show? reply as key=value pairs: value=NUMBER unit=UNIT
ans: value=34922.5689 unit=kL
